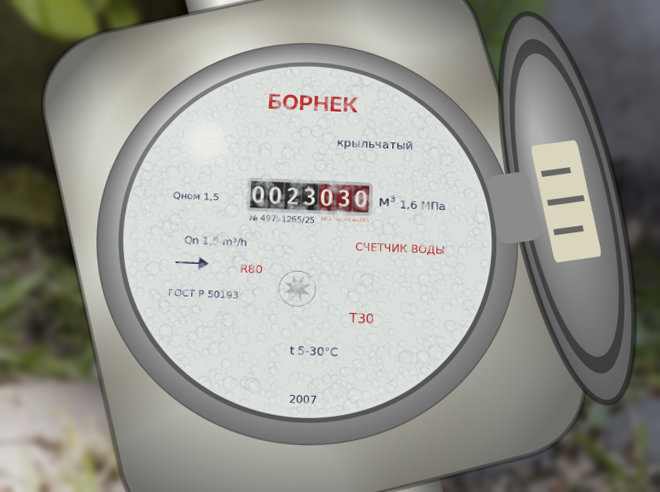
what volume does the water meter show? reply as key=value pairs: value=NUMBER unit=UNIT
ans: value=23.030 unit=m³
